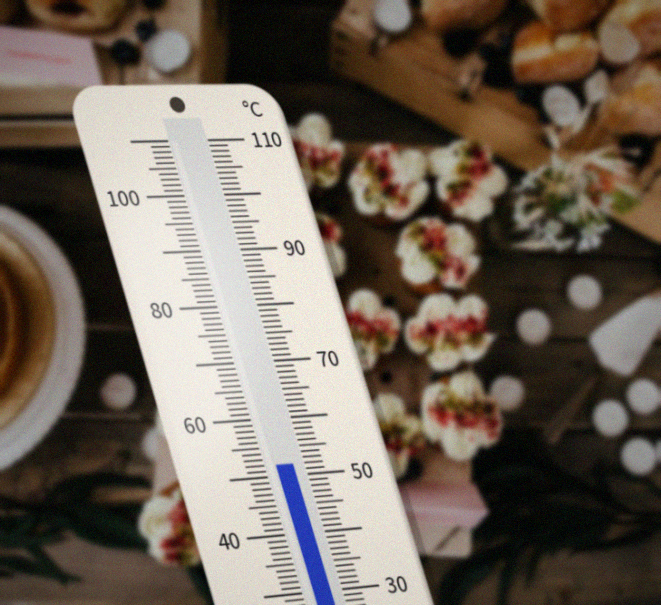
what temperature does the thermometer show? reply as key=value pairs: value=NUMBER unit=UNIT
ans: value=52 unit=°C
